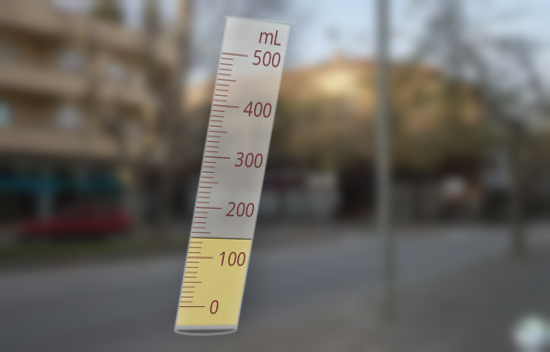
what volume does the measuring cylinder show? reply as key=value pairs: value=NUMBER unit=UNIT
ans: value=140 unit=mL
